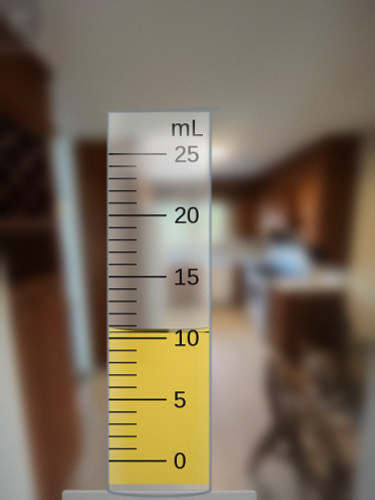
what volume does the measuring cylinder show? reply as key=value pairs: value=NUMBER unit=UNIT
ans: value=10.5 unit=mL
